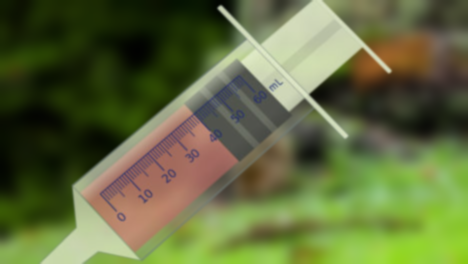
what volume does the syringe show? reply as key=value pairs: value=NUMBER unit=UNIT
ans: value=40 unit=mL
